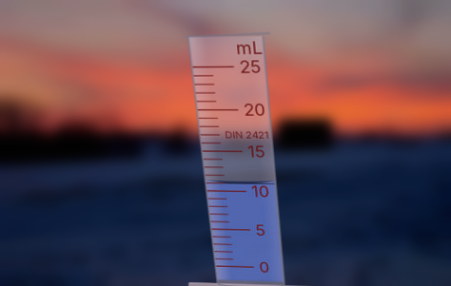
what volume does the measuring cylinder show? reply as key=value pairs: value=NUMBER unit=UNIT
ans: value=11 unit=mL
